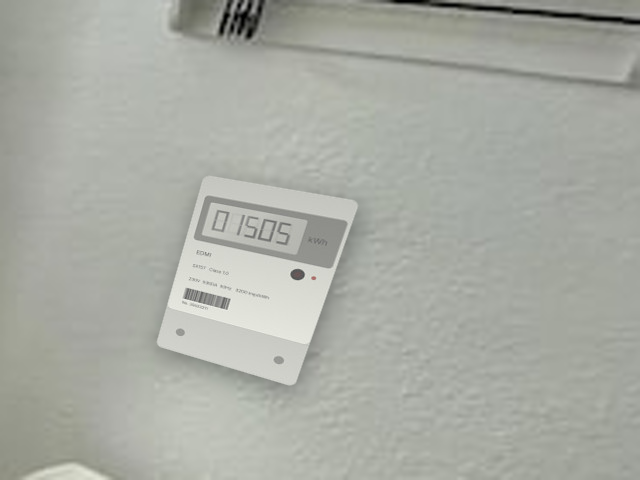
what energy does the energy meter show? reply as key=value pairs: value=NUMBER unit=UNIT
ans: value=1505 unit=kWh
